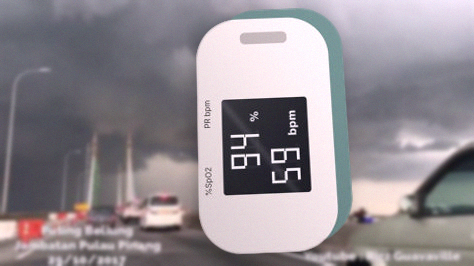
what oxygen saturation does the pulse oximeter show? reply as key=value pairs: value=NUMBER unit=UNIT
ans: value=94 unit=%
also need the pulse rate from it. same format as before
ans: value=59 unit=bpm
